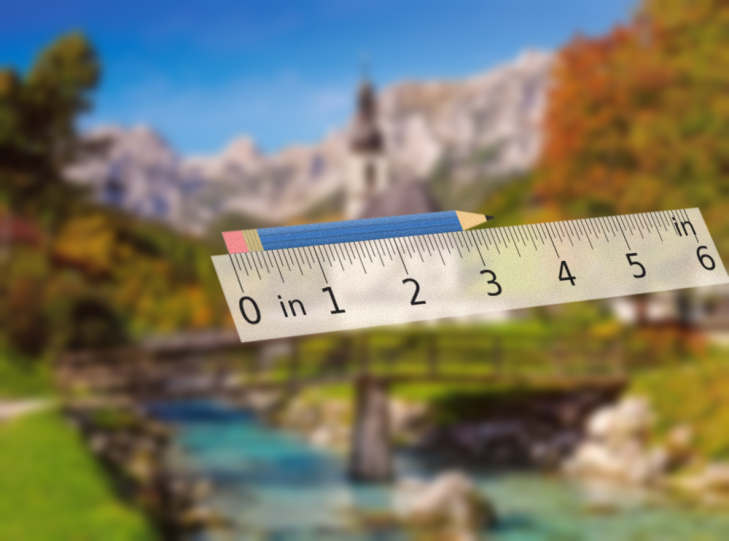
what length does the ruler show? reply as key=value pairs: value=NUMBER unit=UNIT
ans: value=3.375 unit=in
